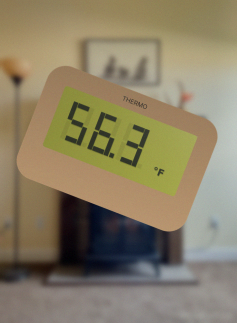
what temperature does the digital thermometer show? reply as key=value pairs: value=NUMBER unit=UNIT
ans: value=56.3 unit=°F
